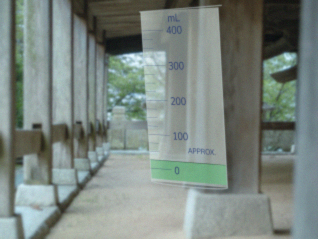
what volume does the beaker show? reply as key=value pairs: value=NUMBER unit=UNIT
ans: value=25 unit=mL
